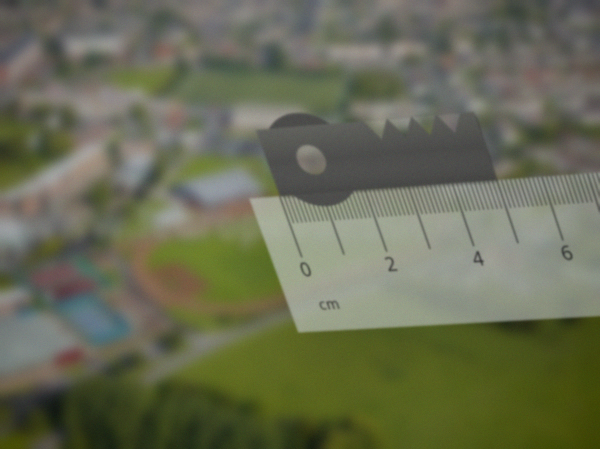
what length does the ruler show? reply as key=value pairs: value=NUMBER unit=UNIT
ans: value=5 unit=cm
